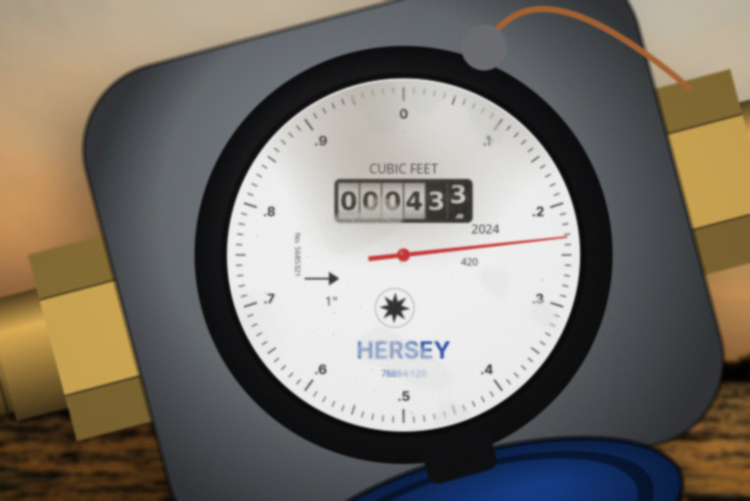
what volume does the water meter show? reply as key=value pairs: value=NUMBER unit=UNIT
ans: value=433.23 unit=ft³
